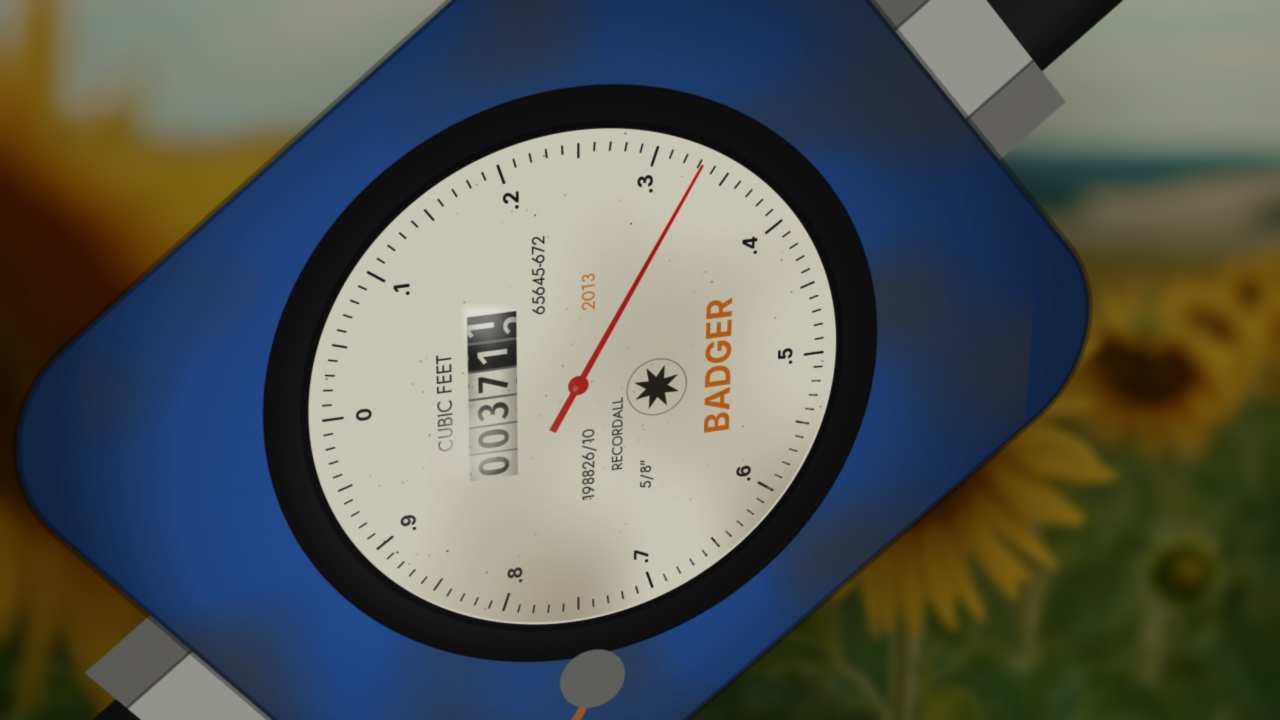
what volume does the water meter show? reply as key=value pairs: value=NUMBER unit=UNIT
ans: value=3711.33 unit=ft³
